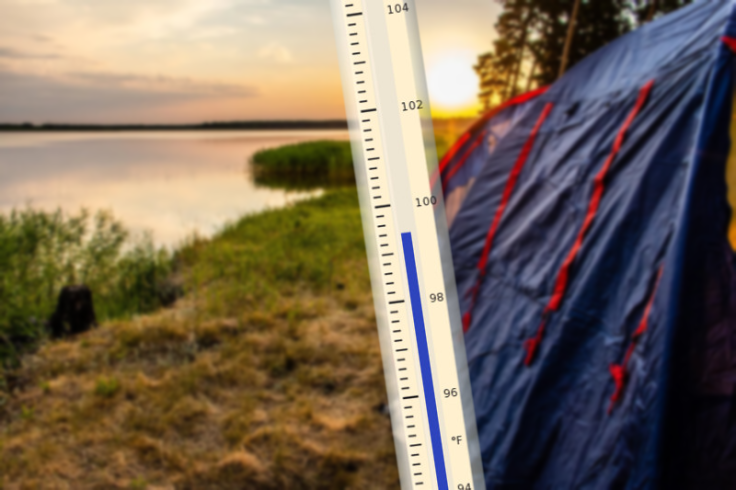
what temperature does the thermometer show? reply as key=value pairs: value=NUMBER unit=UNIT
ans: value=99.4 unit=°F
